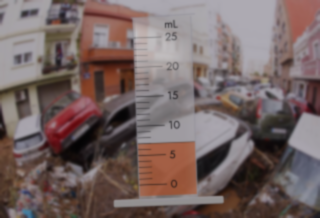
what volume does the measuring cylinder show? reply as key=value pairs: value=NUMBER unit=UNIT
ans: value=7 unit=mL
